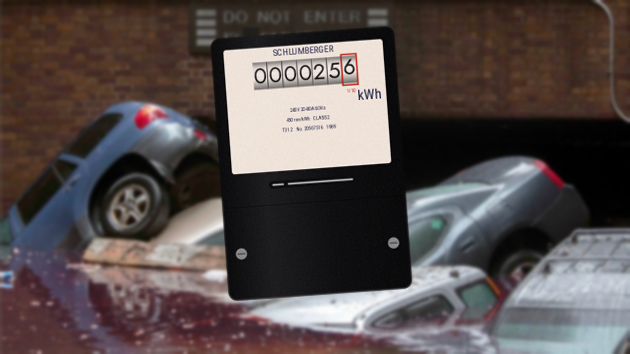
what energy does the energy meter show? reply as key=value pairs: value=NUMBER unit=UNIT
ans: value=25.6 unit=kWh
